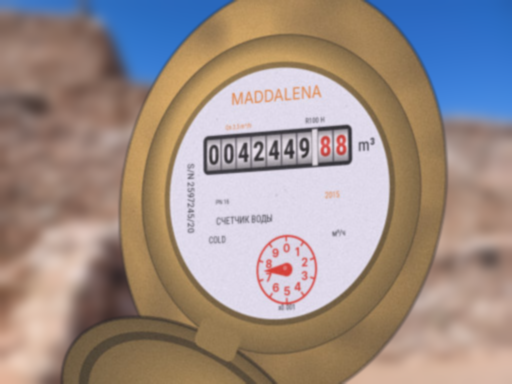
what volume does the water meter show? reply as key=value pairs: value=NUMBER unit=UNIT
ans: value=42449.887 unit=m³
